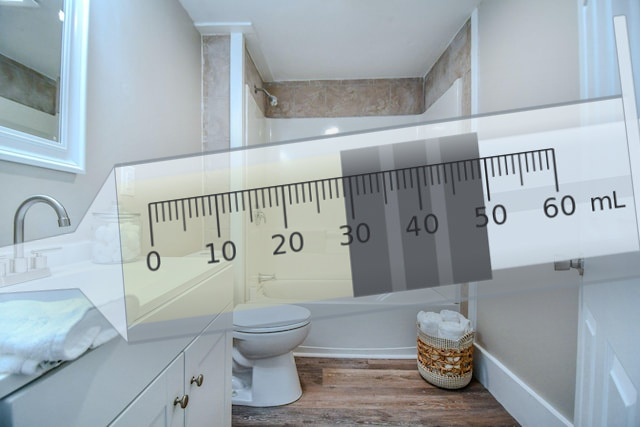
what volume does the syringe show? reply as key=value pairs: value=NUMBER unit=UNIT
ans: value=29 unit=mL
